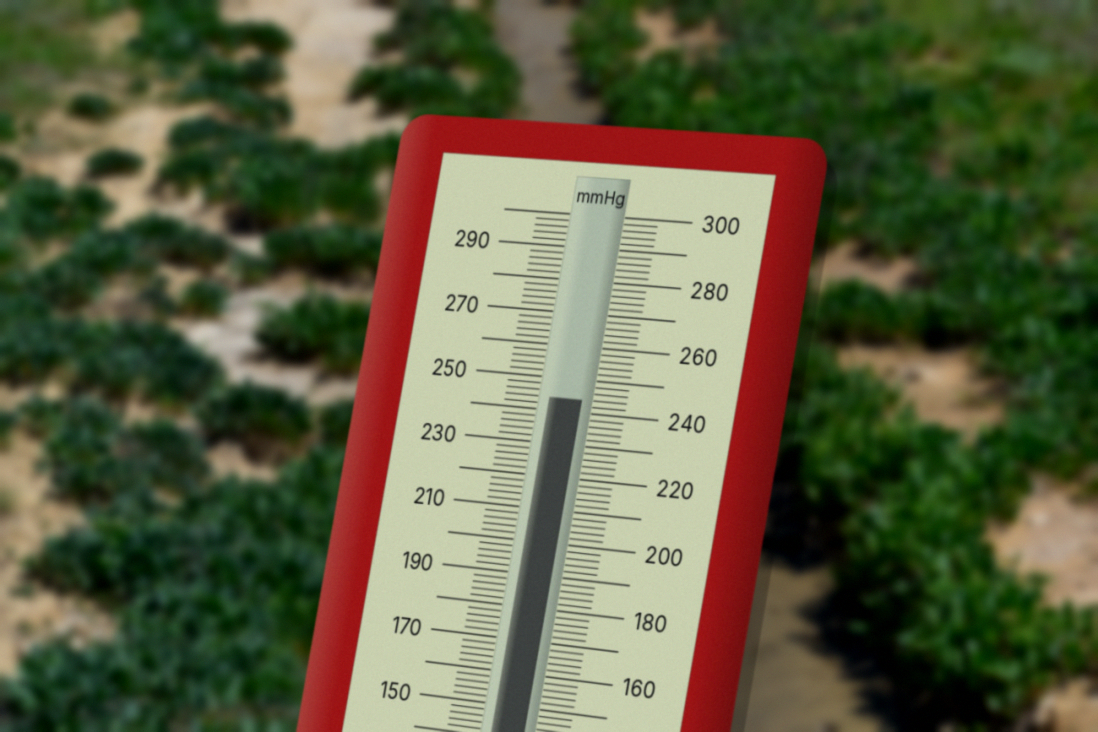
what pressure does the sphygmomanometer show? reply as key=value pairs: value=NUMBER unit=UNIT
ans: value=244 unit=mmHg
